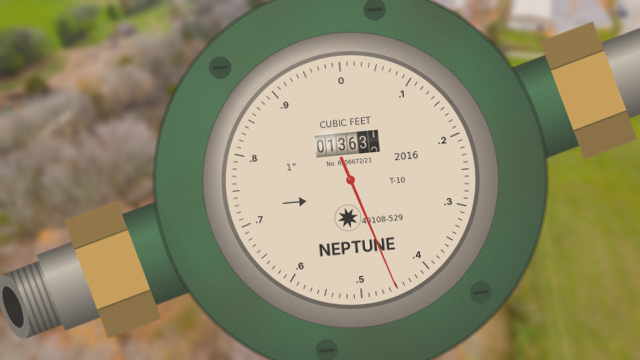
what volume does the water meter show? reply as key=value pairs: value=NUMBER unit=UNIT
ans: value=13631.45 unit=ft³
